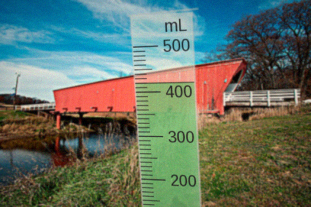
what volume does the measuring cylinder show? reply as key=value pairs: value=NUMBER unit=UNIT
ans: value=420 unit=mL
